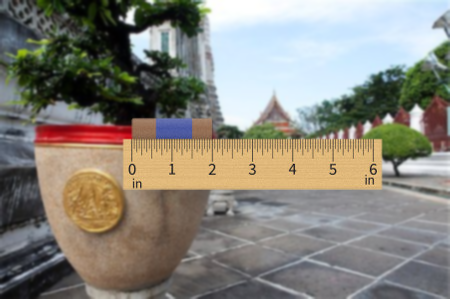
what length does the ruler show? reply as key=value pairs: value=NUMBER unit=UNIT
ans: value=2 unit=in
